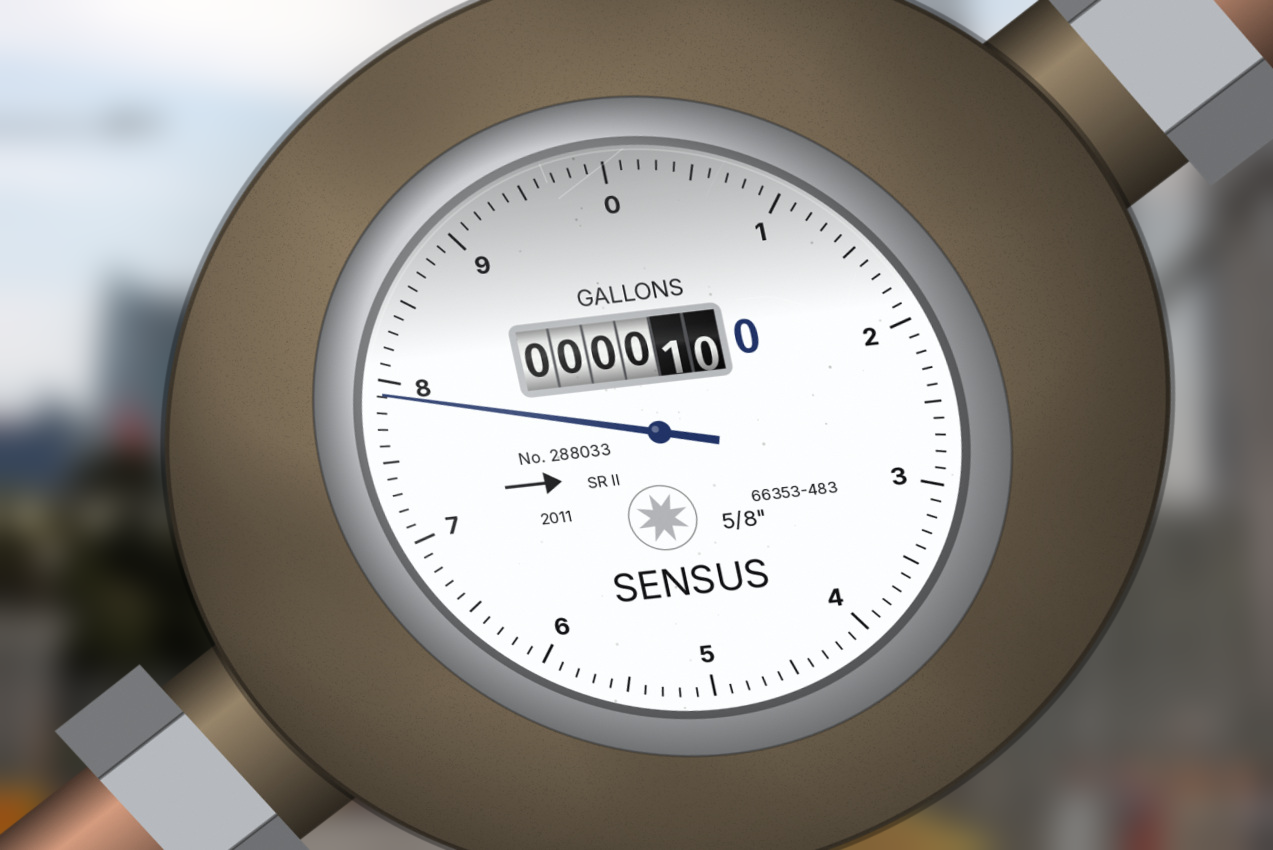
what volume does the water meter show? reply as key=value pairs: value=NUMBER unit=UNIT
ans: value=97.9 unit=gal
